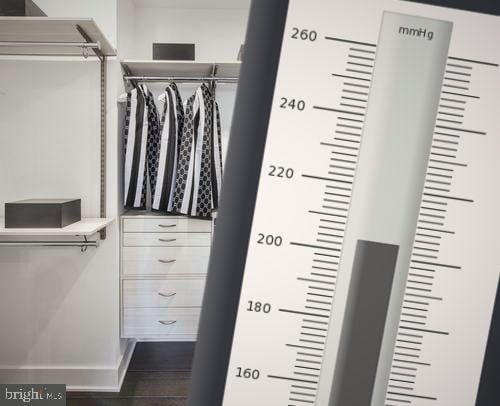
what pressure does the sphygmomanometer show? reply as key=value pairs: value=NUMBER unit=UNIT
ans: value=204 unit=mmHg
